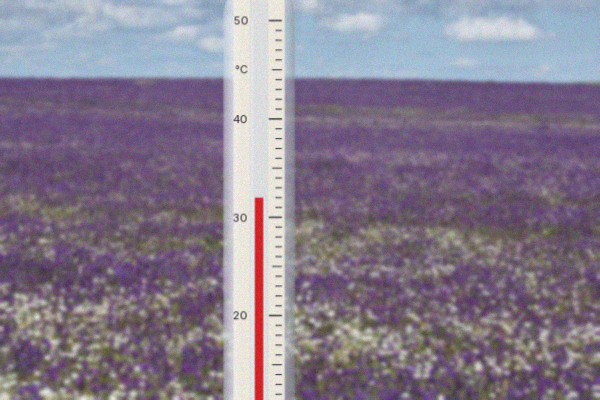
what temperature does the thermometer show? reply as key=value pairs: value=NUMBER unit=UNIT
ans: value=32 unit=°C
